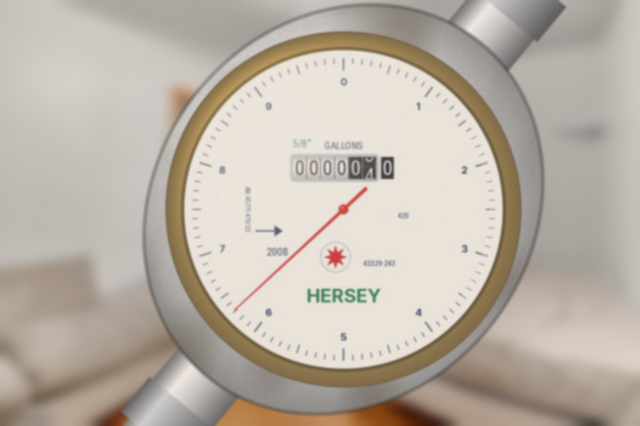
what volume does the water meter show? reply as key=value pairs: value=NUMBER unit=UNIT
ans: value=36.3 unit=gal
